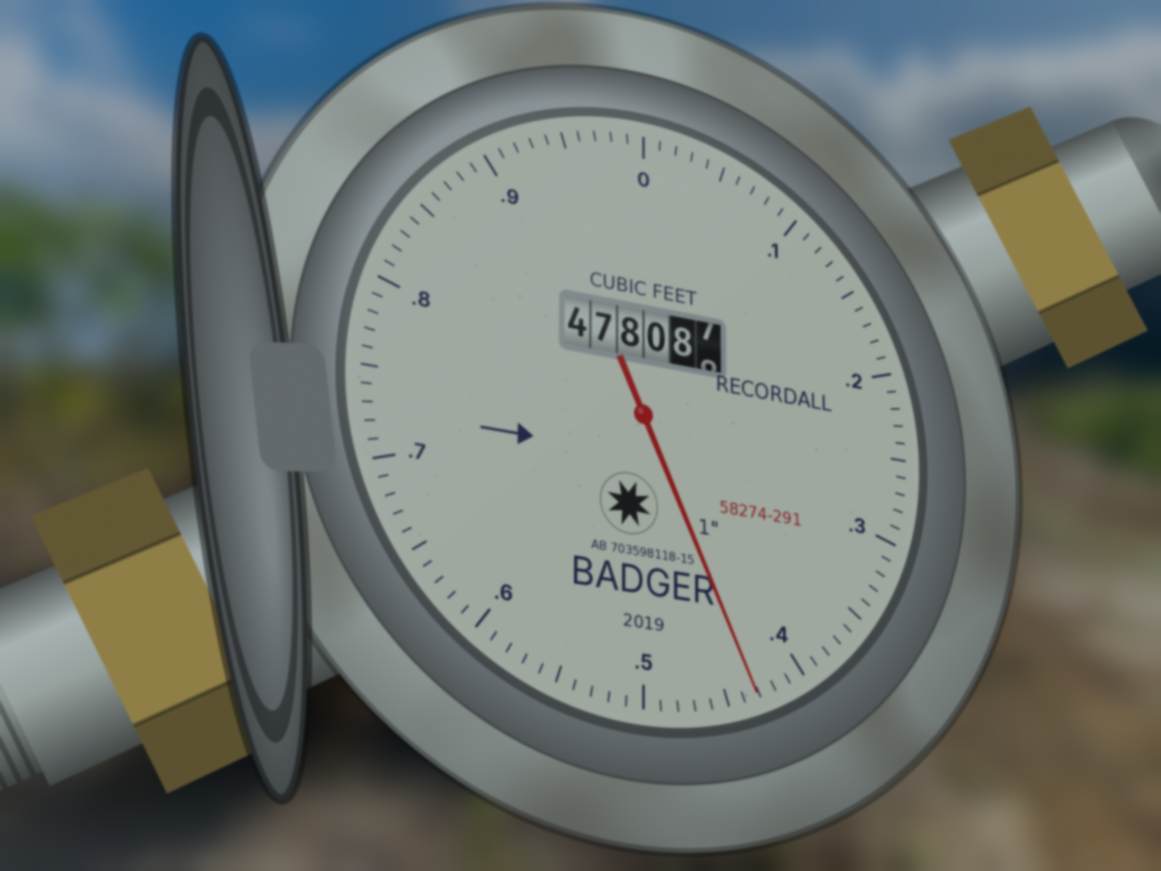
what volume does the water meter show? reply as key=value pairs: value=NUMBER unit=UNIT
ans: value=478087.43 unit=ft³
